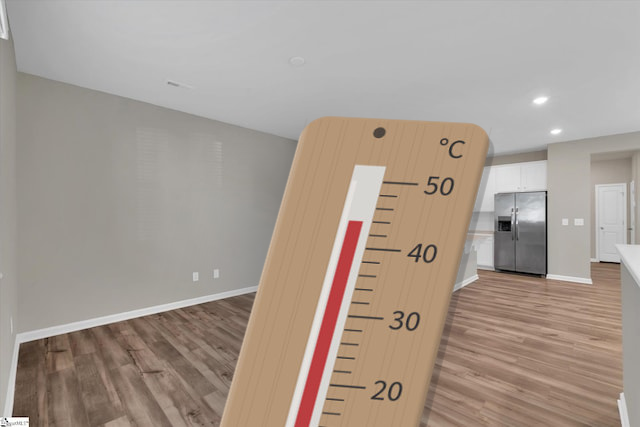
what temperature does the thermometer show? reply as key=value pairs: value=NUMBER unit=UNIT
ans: value=44 unit=°C
